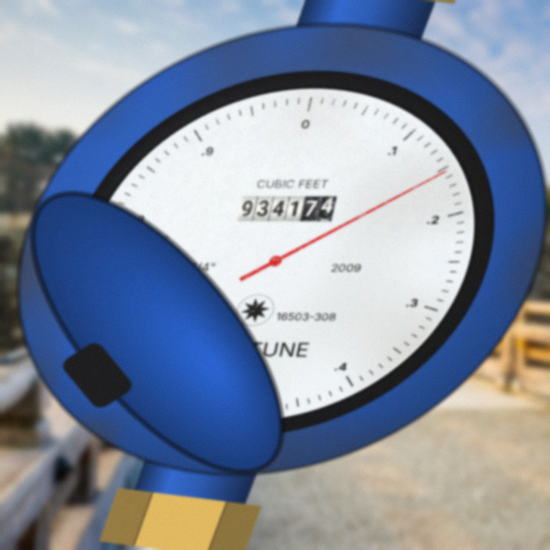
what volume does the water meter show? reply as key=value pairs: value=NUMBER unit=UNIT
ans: value=934174.15 unit=ft³
